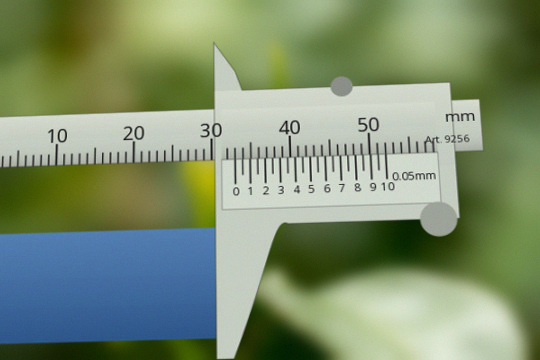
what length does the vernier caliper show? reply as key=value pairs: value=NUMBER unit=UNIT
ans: value=33.0 unit=mm
